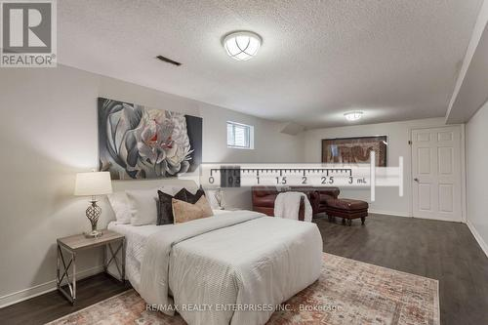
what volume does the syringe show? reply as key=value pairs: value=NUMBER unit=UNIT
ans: value=0.2 unit=mL
